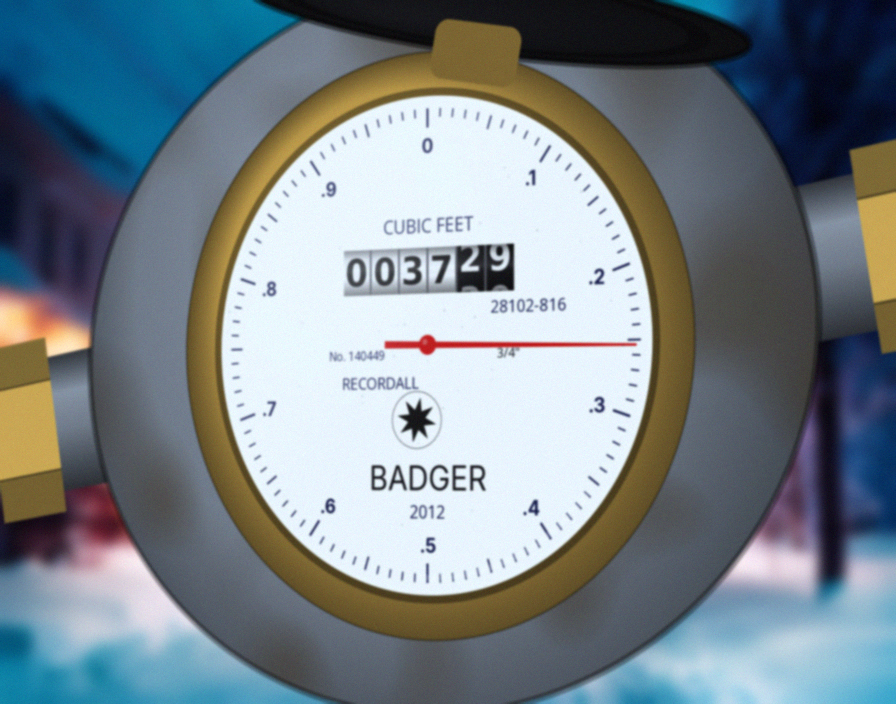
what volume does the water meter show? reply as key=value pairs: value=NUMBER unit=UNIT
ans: value=3729.25 unit=ft³
